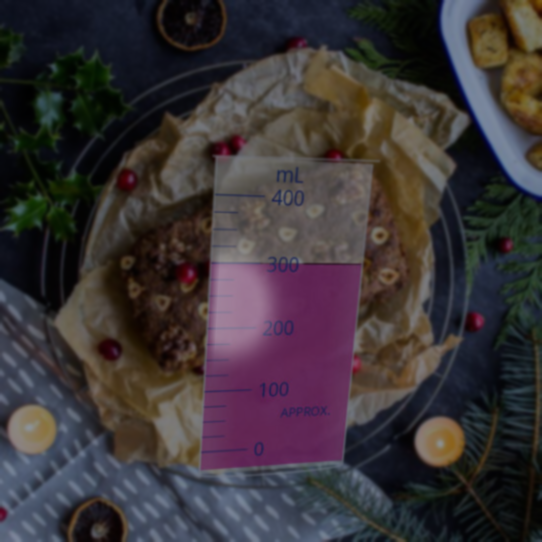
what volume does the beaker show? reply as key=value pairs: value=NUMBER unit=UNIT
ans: value=300 unit=mL
